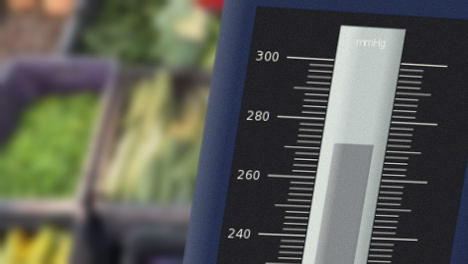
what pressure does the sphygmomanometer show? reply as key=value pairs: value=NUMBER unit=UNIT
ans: value=272 unit=mmHg
